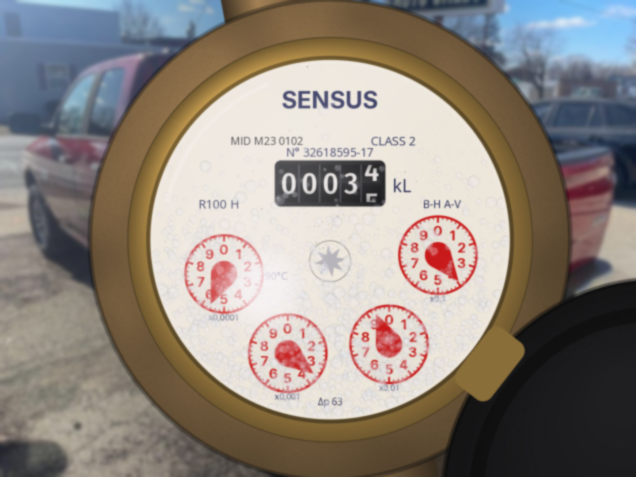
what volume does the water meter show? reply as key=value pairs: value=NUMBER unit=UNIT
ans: value=34.3935 unit=kL
